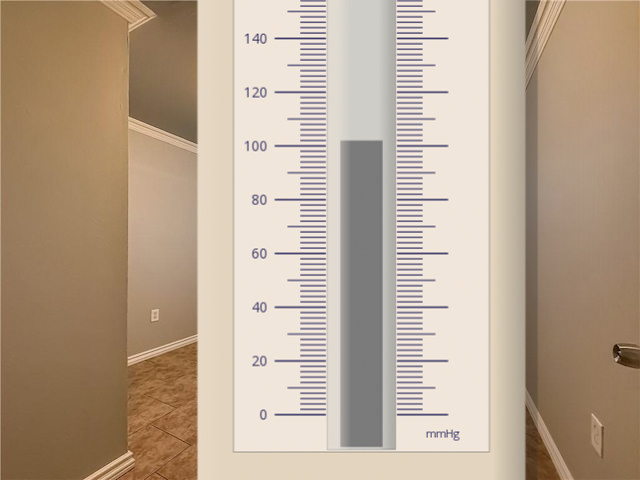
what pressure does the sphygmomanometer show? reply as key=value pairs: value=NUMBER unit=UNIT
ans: value=102 unit=mmHg
